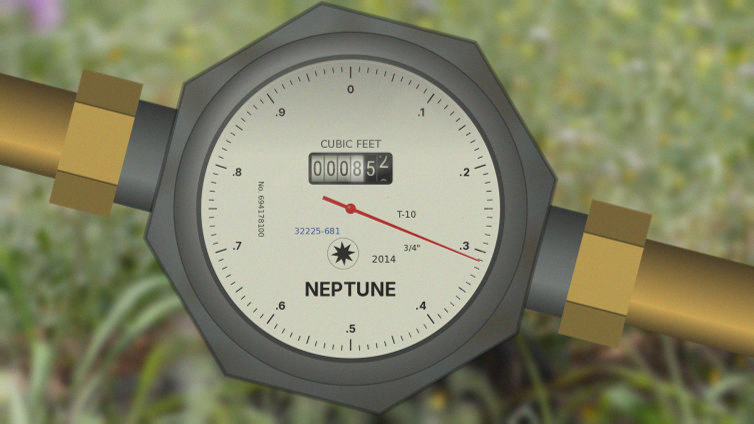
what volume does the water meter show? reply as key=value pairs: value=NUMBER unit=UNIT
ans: value=852.31 unit=ft³
